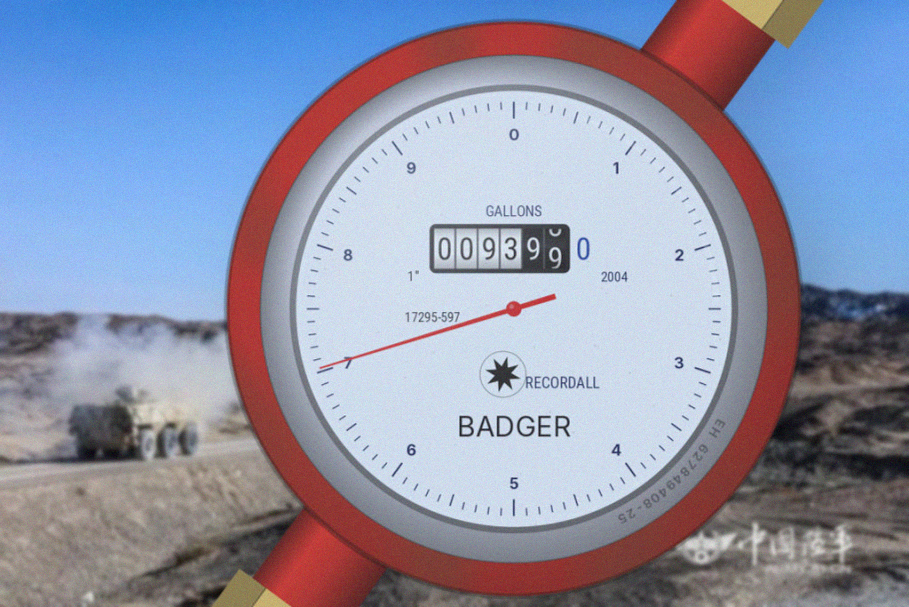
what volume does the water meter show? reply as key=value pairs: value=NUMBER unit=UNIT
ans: value=93987.0 unit=gal
